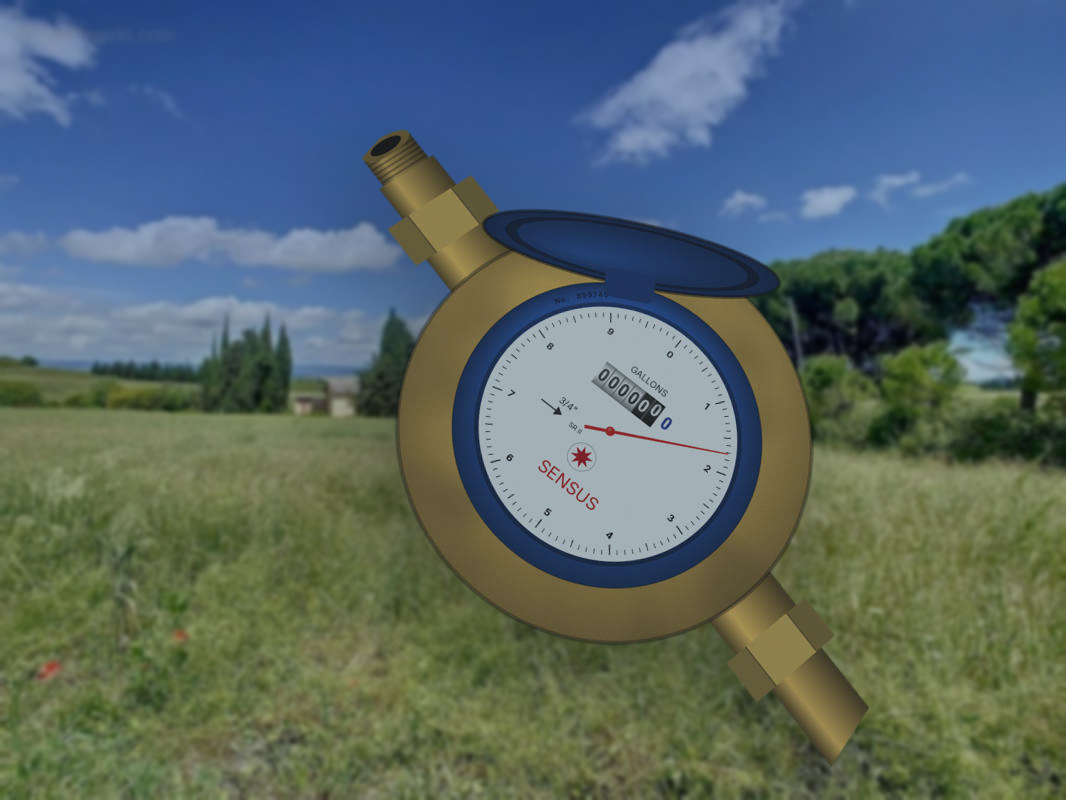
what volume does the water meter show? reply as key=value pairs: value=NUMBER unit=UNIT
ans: value=1.7 unit=gal
